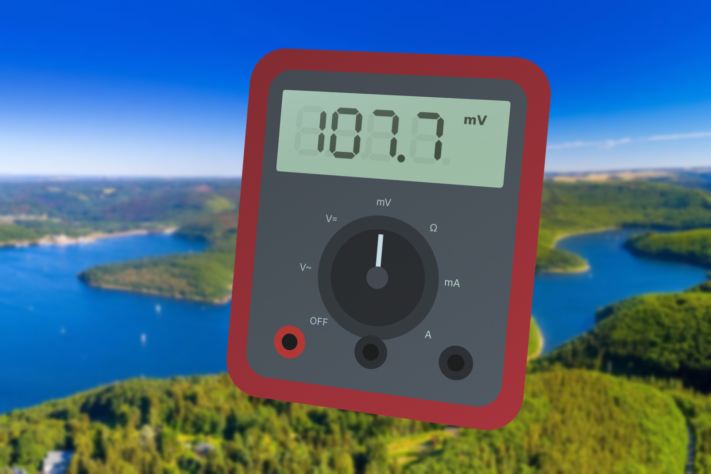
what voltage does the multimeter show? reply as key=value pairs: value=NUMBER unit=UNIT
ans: value=107.7 unit=mV
